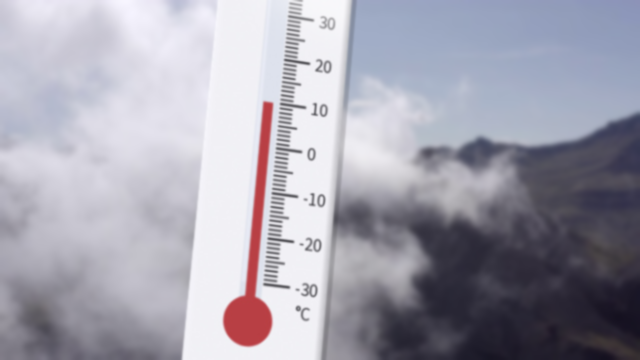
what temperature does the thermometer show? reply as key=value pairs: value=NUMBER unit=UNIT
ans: value=10 unit=°C
